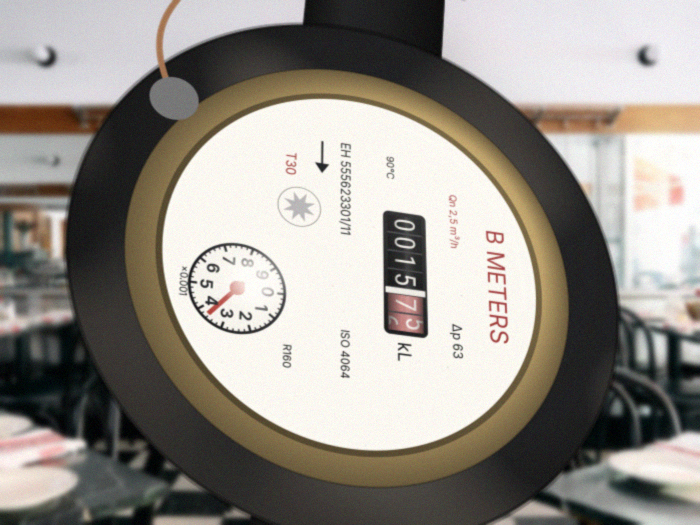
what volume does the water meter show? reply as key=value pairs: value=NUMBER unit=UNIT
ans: value=15.753 unit=kL
